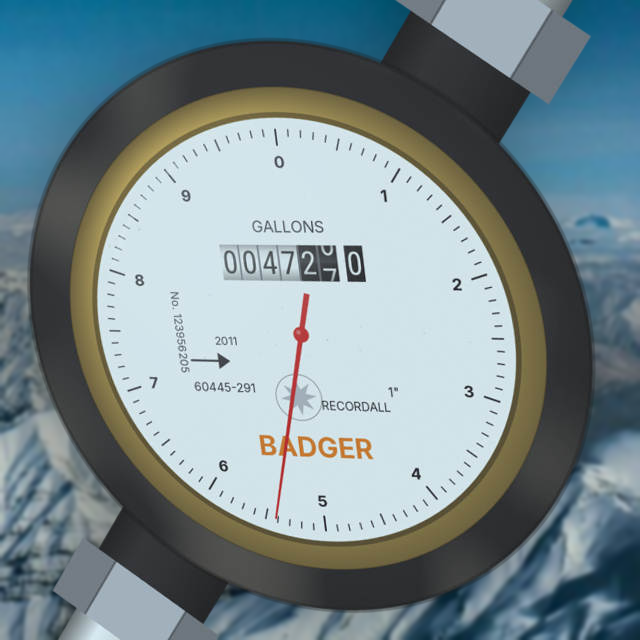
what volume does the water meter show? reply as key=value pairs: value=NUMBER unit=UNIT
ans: value=47265.4 unit=gal
